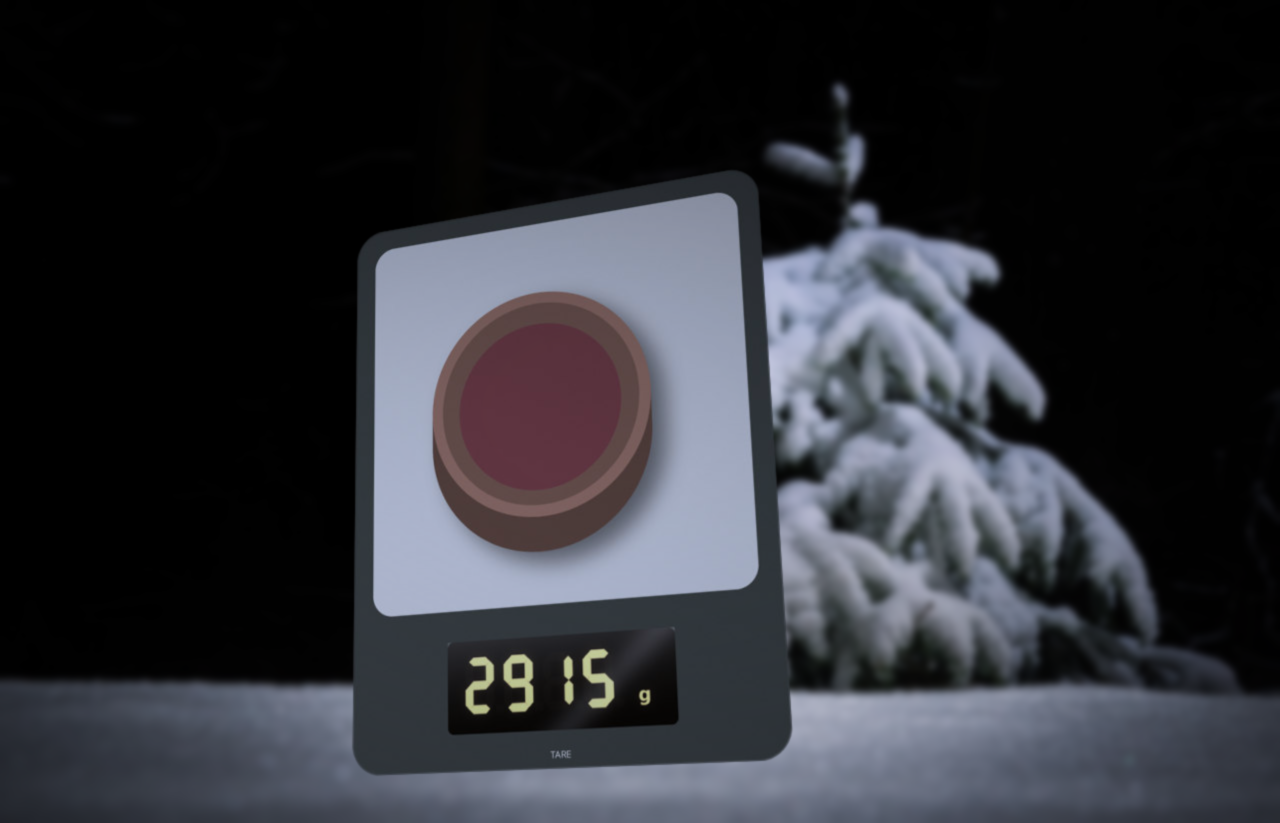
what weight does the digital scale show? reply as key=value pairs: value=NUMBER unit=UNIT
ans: value=2915 unit=g
